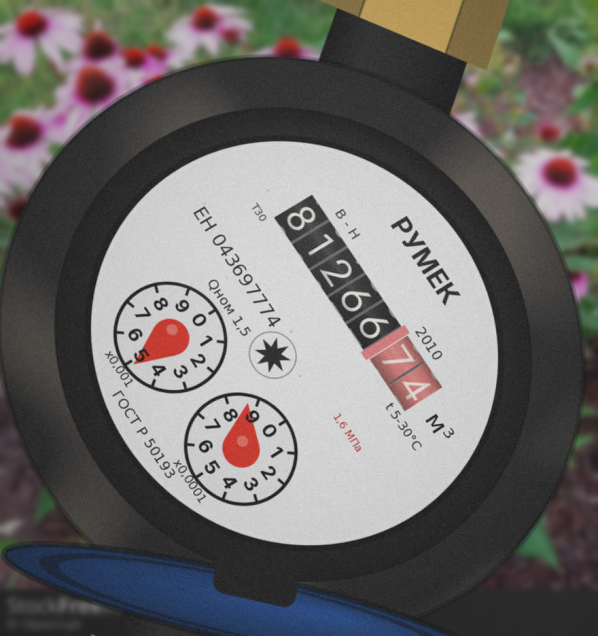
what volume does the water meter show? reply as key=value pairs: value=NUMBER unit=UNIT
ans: value=81266.7448 unit=m³
